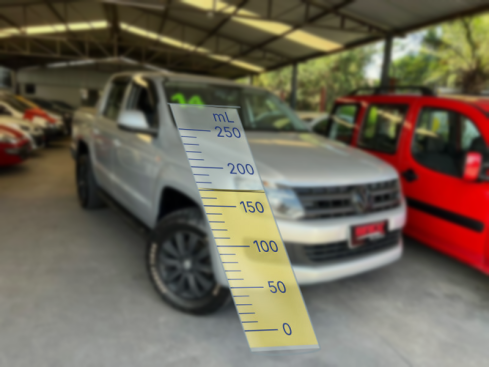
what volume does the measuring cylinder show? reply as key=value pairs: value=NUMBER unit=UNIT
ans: value=170 unit=mL
